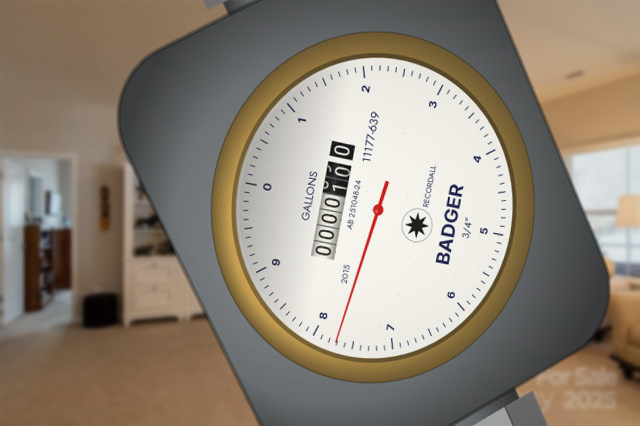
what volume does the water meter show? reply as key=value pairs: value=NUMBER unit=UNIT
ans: value=97.7 unit=gal
